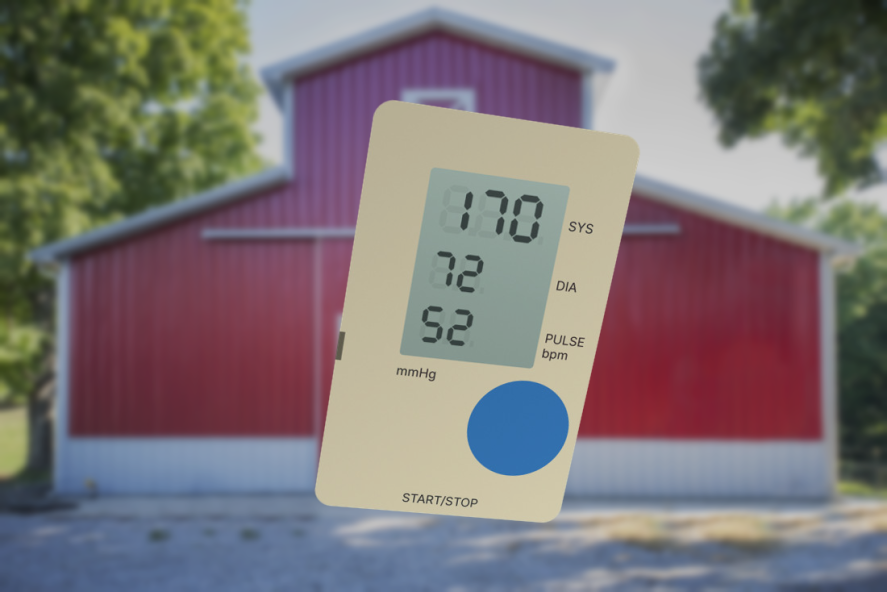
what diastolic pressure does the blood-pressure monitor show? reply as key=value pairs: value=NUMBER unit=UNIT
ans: value=72 unit=mmHg
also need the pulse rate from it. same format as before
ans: value=52 unit=bpm
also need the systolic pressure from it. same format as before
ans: value=170 unit=mmHg
